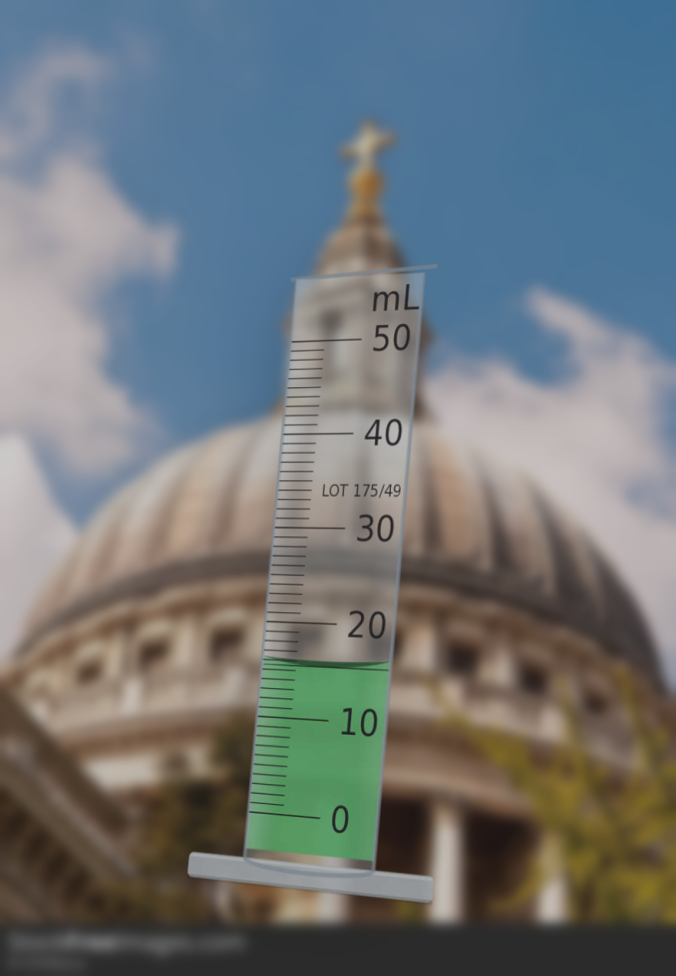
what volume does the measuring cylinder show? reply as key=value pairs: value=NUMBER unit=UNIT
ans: value=15.5 unit=mL
